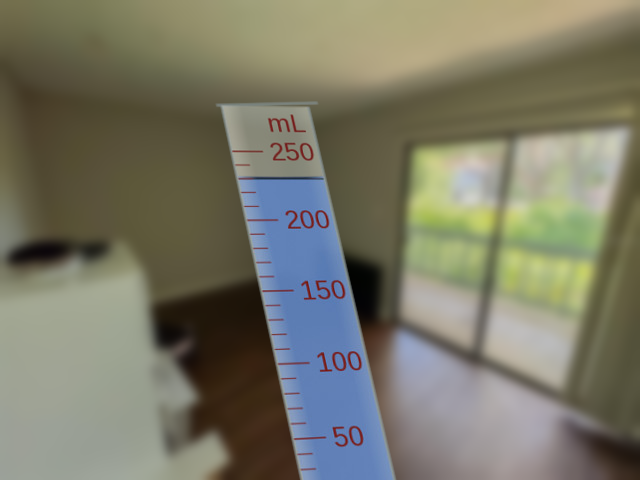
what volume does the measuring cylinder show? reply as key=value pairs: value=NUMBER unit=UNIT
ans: value=230 unit=mL
